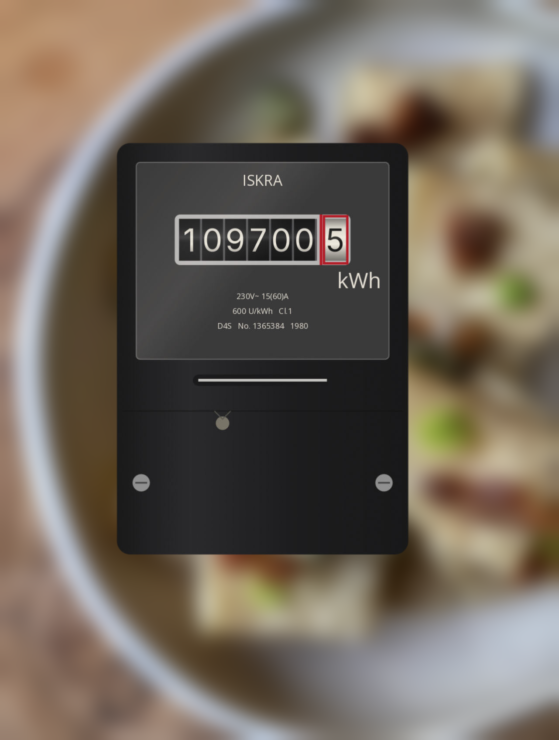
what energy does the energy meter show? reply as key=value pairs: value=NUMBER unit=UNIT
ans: value=109700.5 unit=kWh
